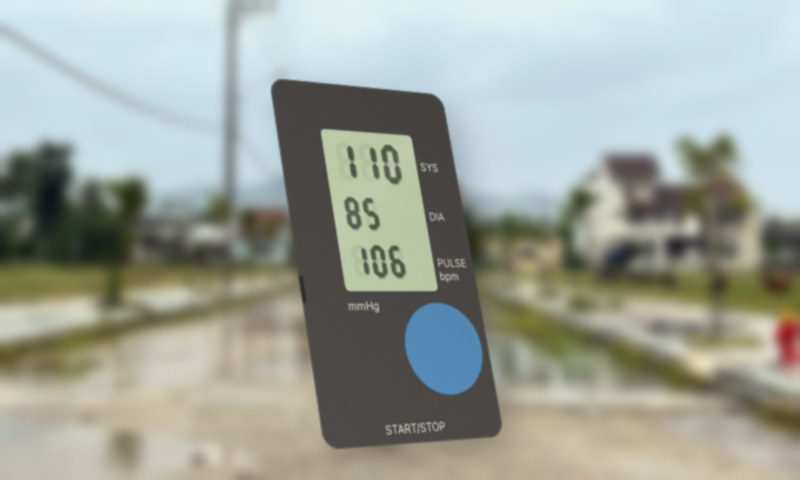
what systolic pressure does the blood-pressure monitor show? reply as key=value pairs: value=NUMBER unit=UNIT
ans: value=110 unit=mmHg
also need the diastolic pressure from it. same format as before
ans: value=85 unit=mmHg
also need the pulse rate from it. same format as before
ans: value=106 unit=bpm
